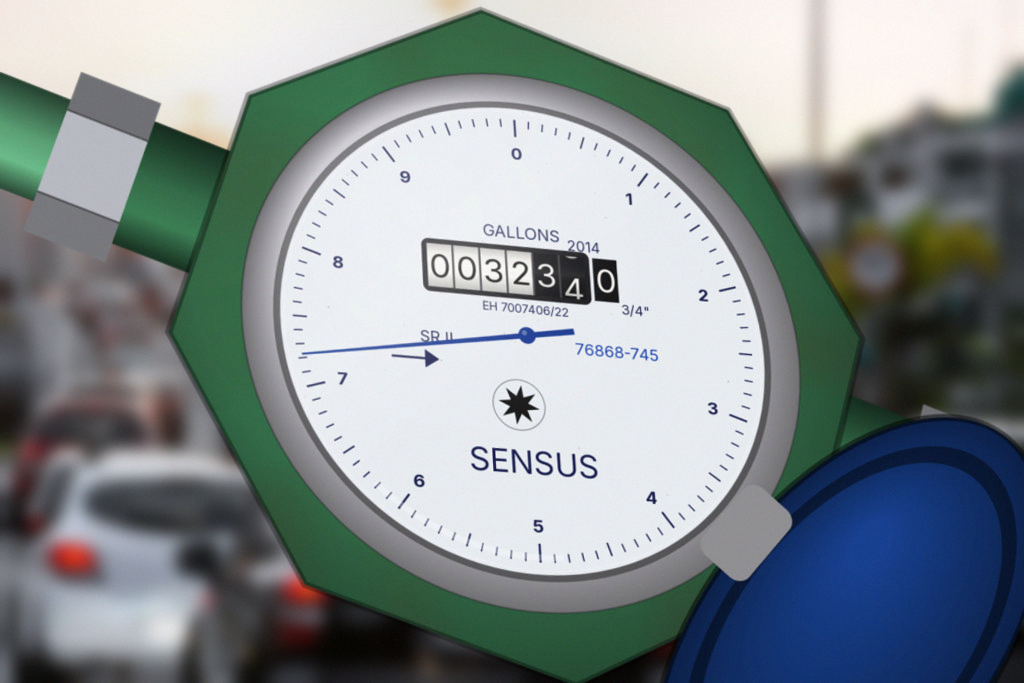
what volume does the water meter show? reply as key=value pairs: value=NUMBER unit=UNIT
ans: value=32337.2 unit=gal
